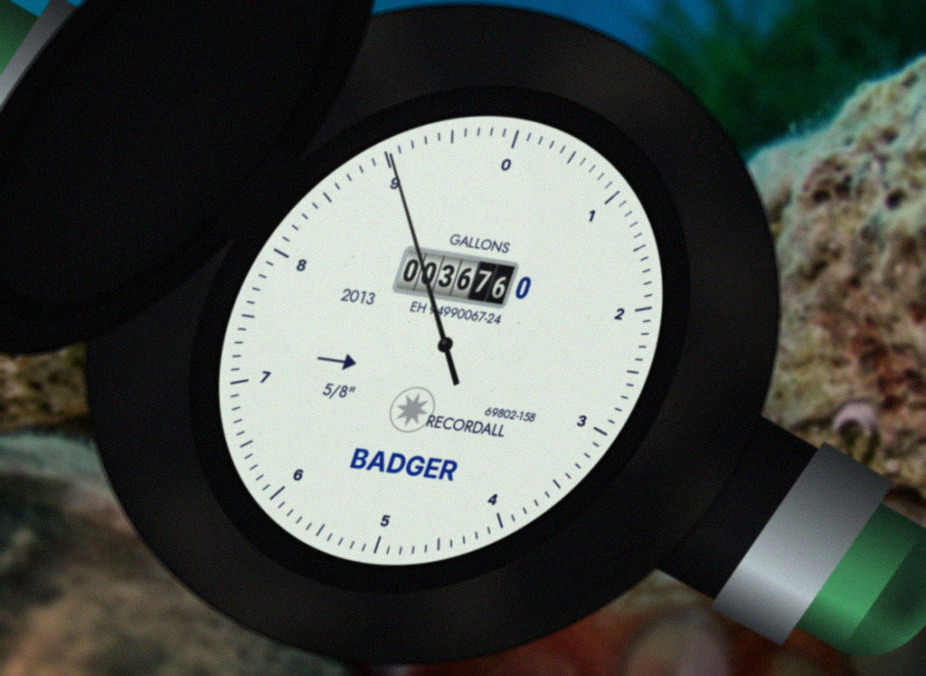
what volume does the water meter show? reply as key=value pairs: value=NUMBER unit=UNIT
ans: value=36759.0 unit=gal
